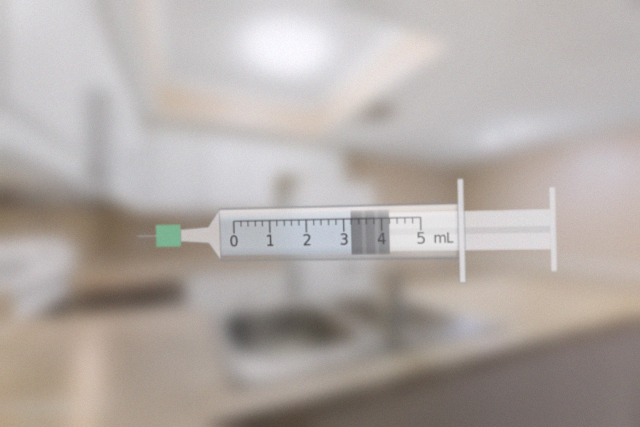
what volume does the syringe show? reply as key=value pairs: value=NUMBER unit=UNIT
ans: value=3.2 unit=mL
